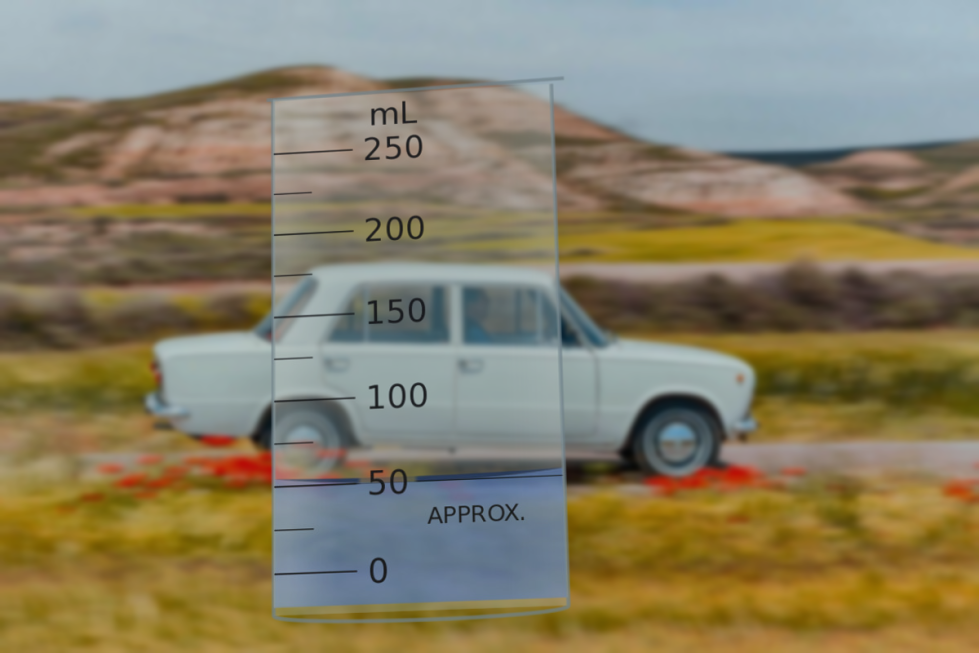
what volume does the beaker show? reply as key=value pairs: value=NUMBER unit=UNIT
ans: value=50 unit=mL
